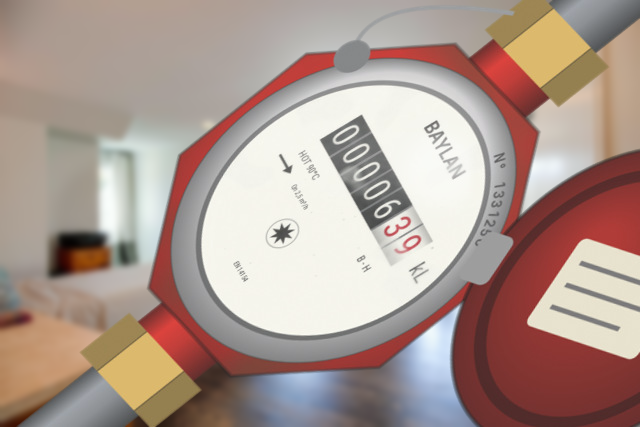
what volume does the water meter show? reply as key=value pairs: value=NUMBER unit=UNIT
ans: value=6.39 unit=kL
